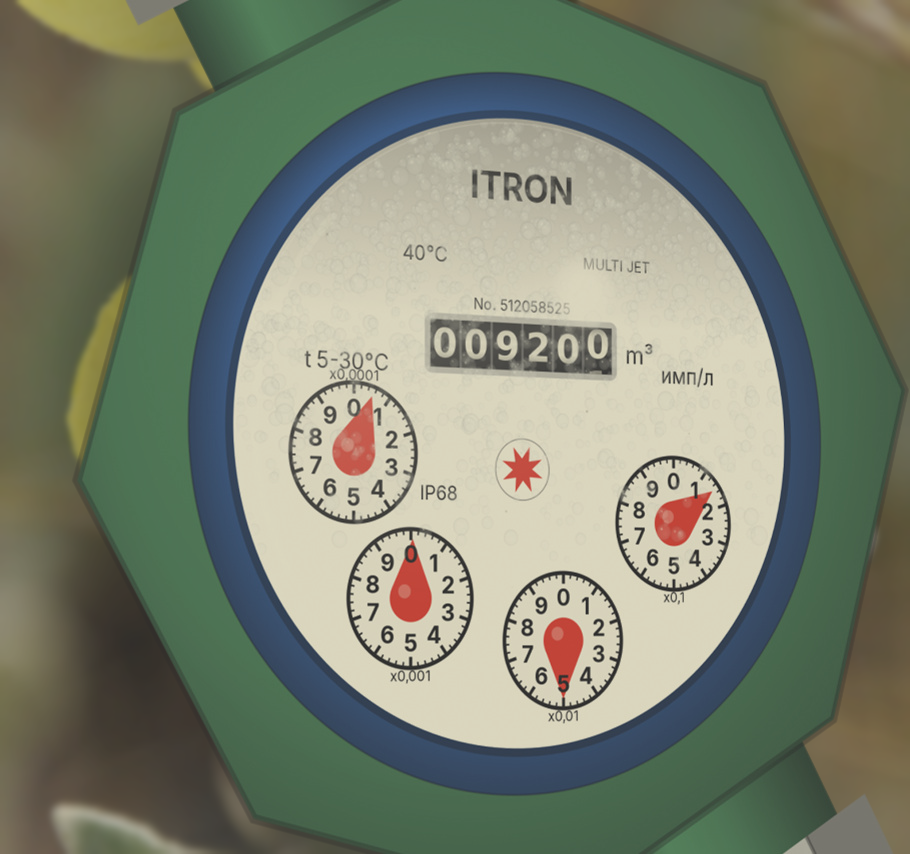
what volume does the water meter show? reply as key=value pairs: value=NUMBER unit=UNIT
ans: value=9200.1500 unit=m³
